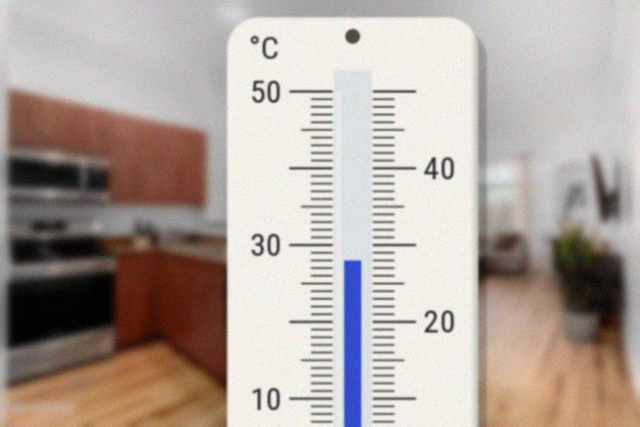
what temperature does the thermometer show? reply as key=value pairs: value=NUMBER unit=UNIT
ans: value=28 unit=°C
